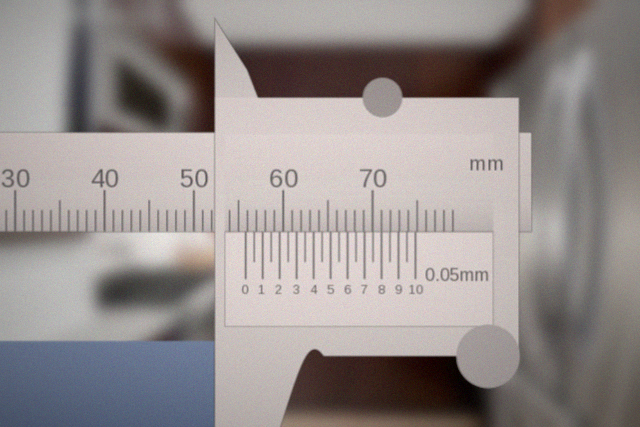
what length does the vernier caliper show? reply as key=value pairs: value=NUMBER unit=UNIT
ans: value=55.8 unit=mm
